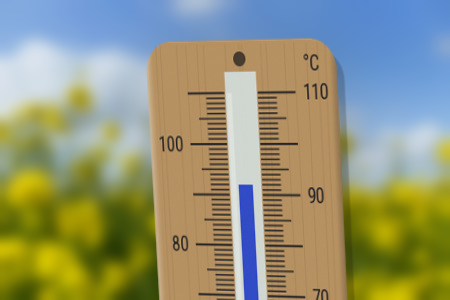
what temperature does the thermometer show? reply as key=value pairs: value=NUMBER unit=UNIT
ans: value=92 unit=°C
